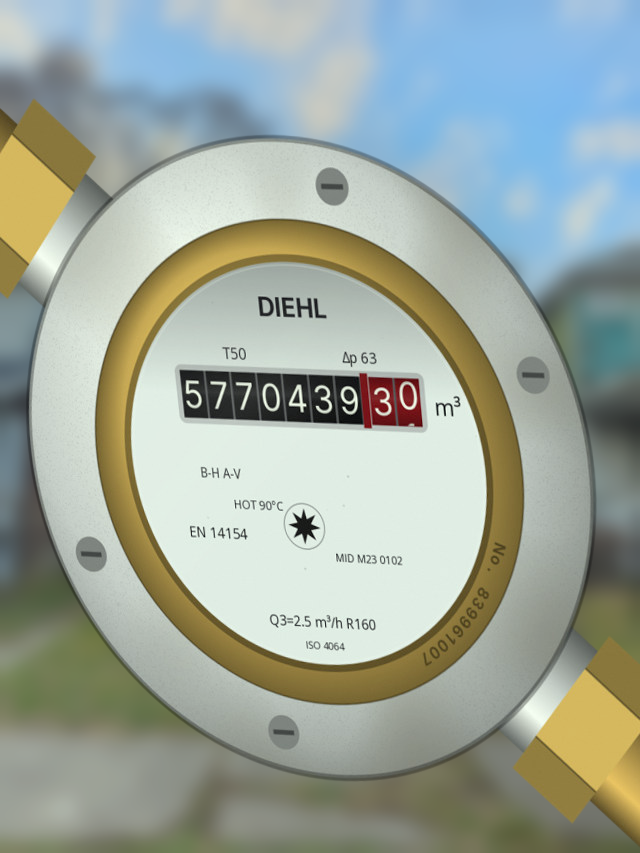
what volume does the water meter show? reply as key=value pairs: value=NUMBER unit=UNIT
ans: value=5770439.30 unit=m³
